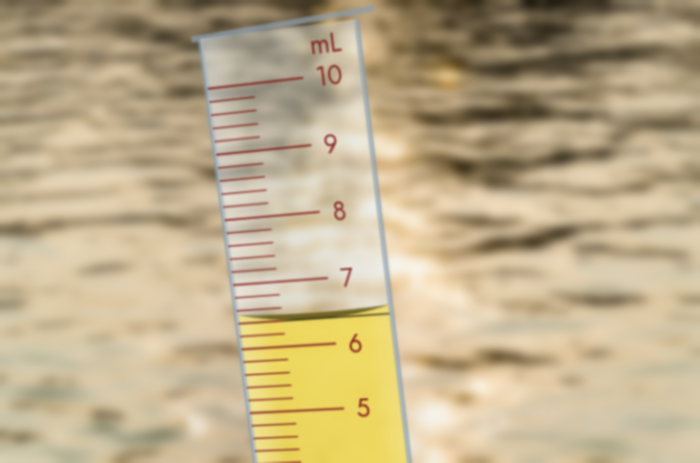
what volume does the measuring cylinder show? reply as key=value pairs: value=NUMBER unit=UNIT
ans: value=6.4 unit=mL
